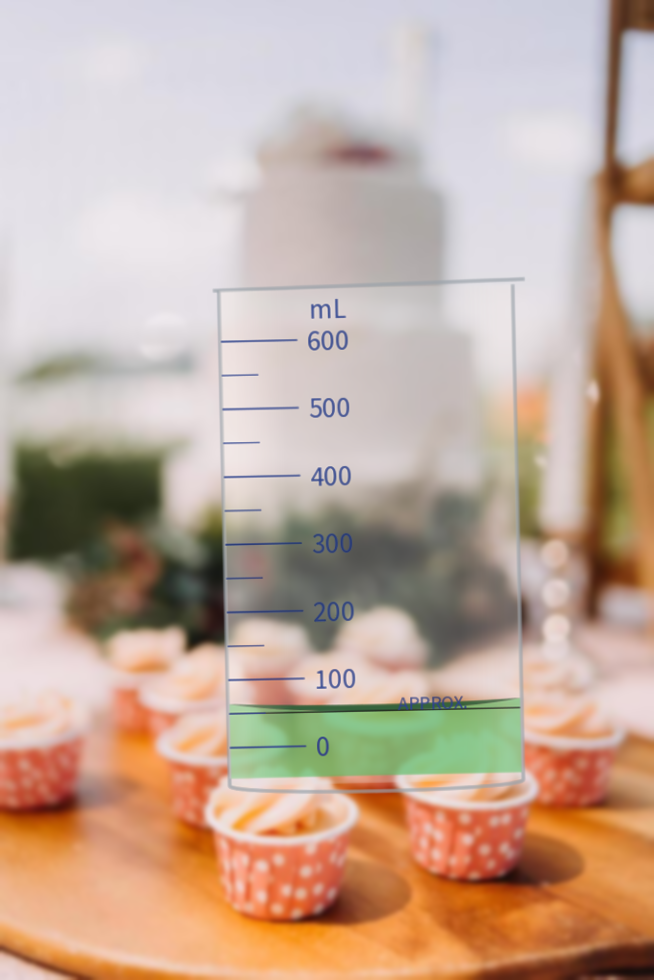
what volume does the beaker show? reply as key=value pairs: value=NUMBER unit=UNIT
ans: value=50 unit=mL
